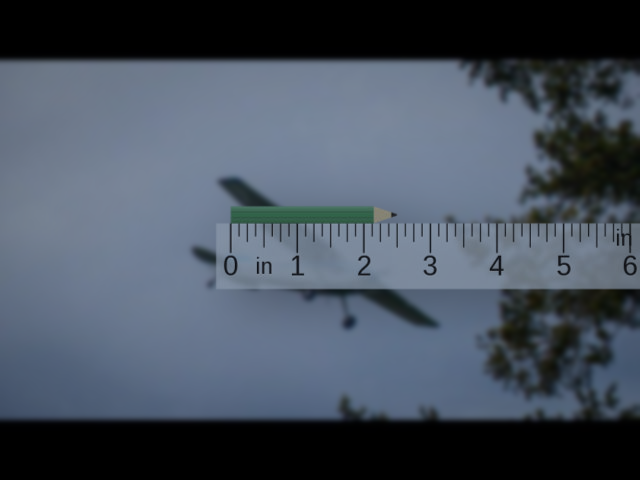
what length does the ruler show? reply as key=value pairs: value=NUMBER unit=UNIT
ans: value=2.5 unit=in
